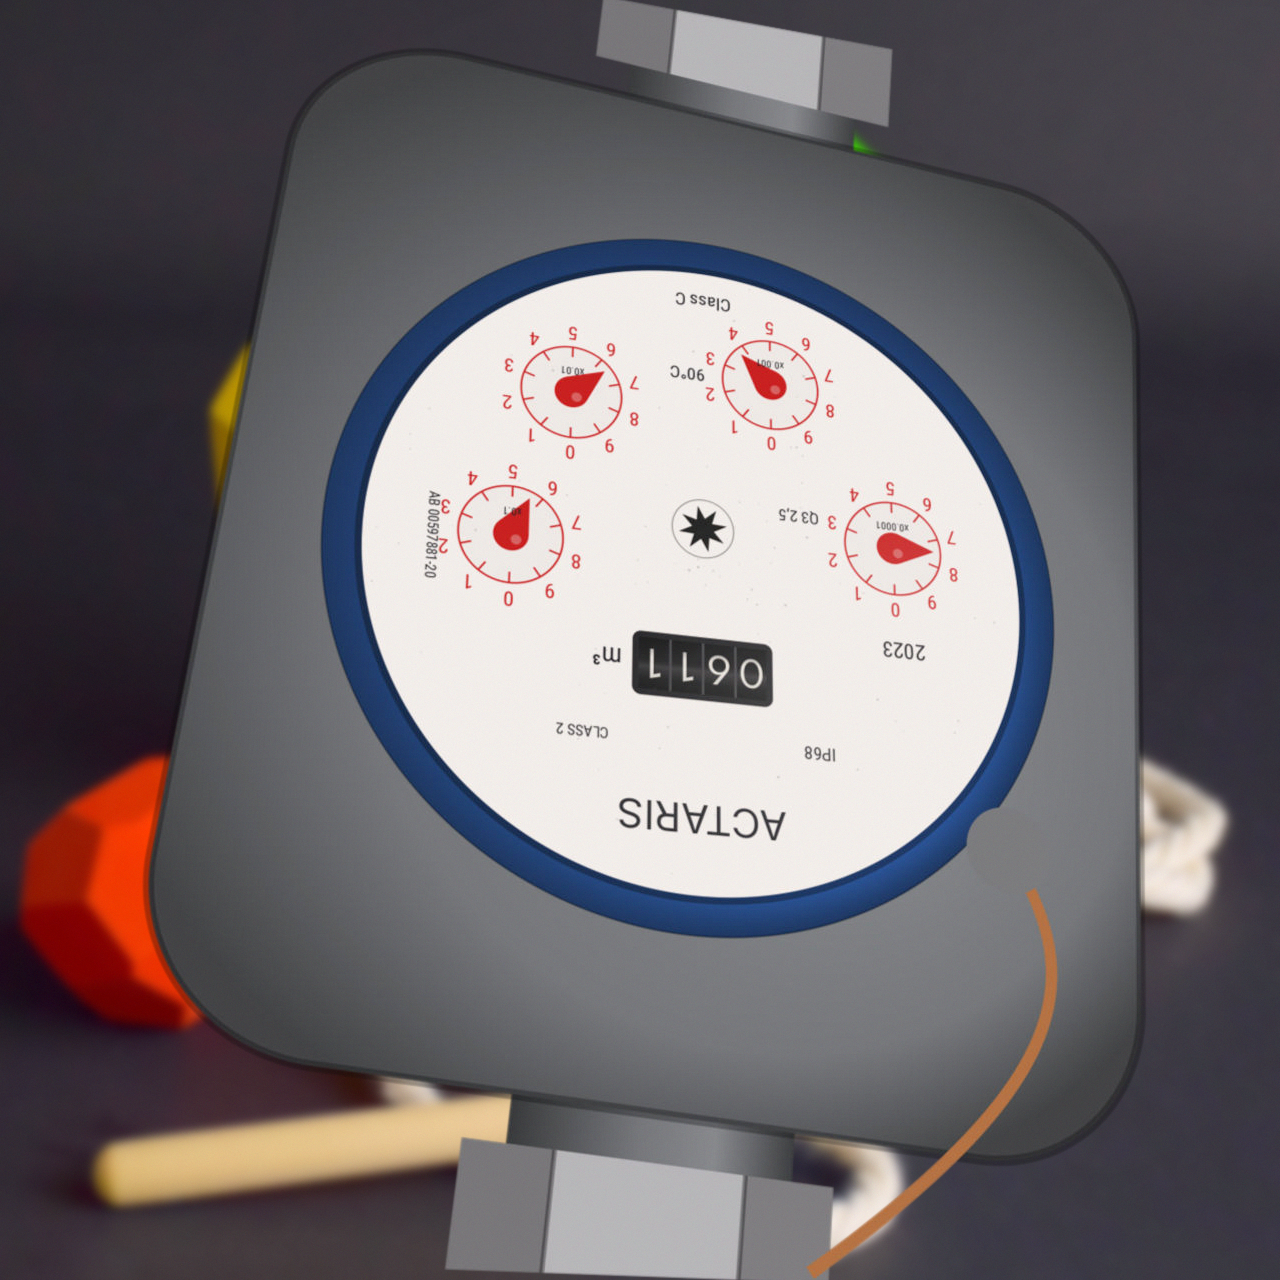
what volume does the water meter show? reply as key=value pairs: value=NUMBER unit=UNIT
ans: value=611.5637 unit=m³
